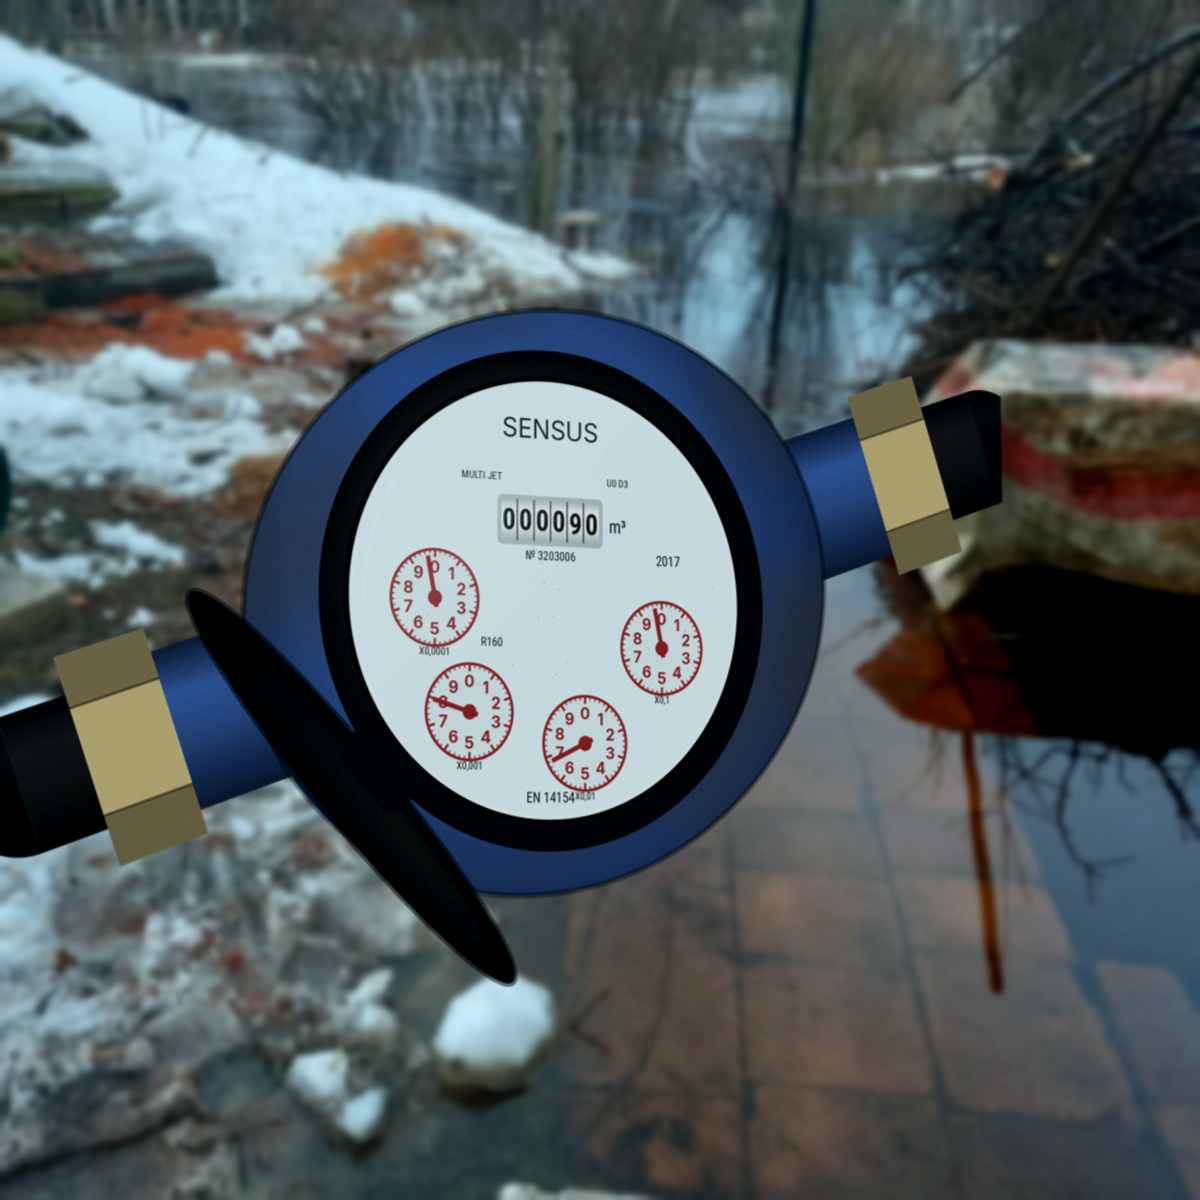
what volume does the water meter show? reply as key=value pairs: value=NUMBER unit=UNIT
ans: value=89.9679 unit=m³
